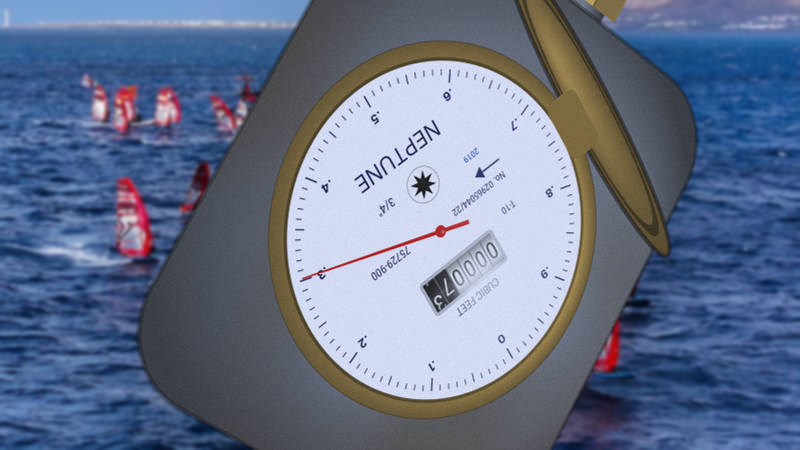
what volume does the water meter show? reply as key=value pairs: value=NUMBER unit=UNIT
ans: value=73.30 unit=ft³
